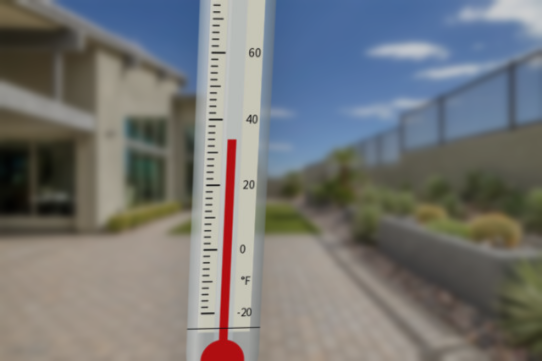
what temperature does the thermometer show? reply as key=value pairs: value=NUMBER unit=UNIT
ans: value=34 unit=°F
